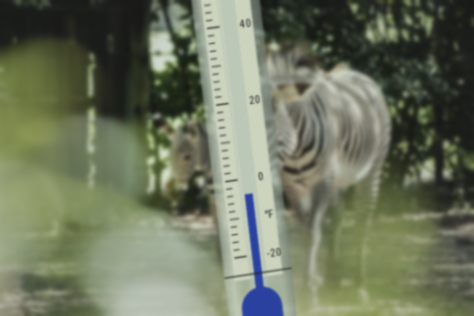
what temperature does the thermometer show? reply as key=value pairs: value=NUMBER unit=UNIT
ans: value=-4 unit=°F
